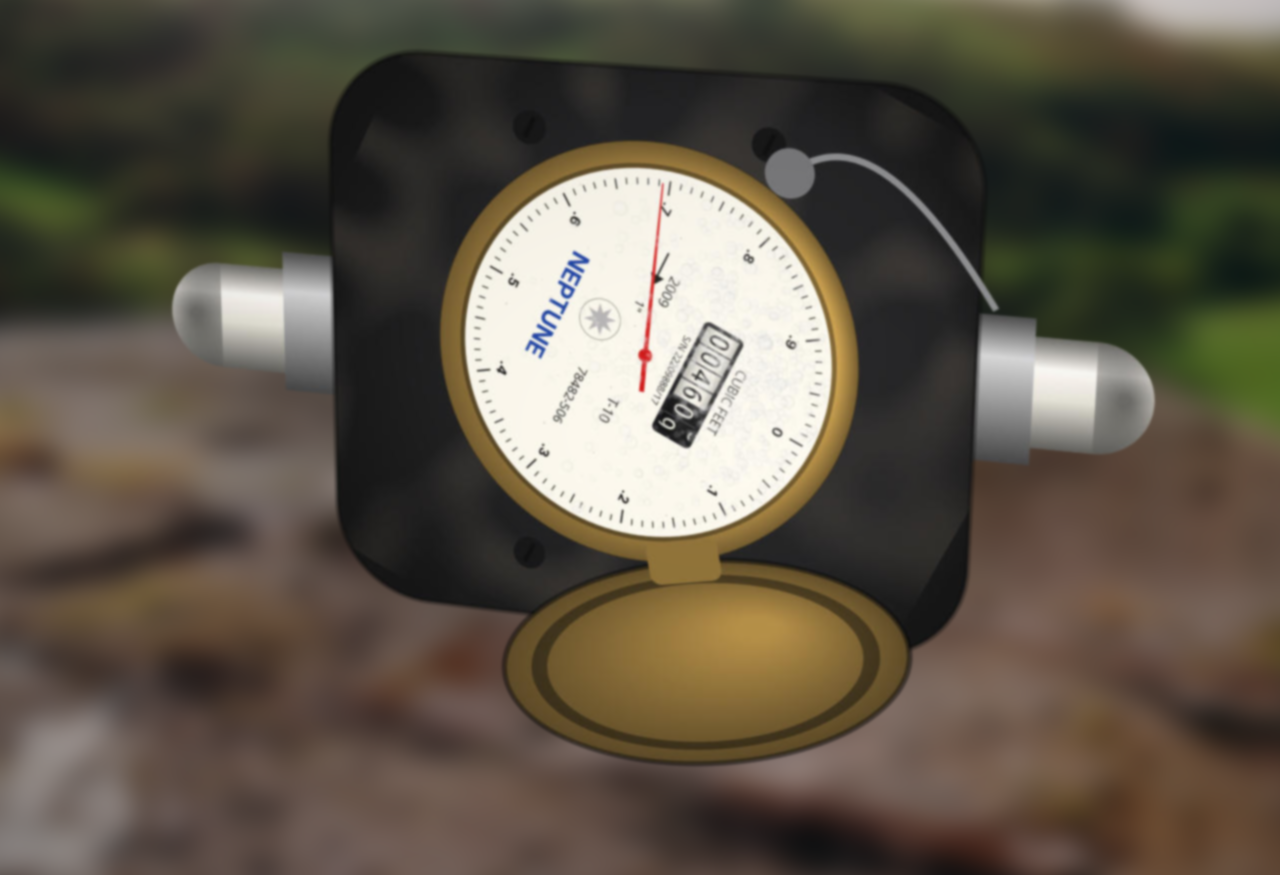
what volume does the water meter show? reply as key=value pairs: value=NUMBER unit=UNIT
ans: value=4608.69 unit=ft³
